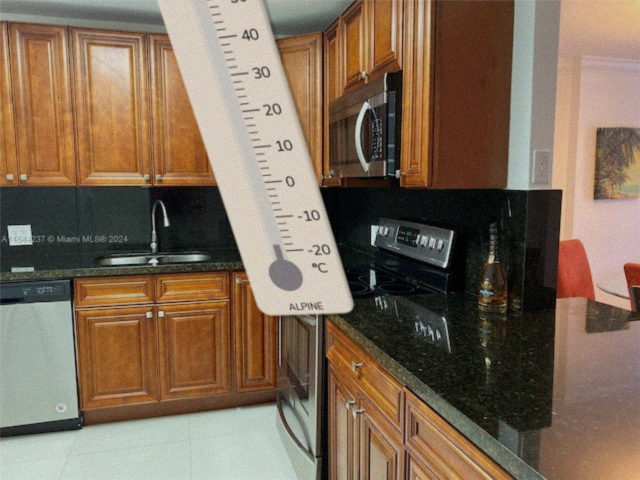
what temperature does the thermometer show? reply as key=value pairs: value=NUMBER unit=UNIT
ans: value=-18 unit=°C
